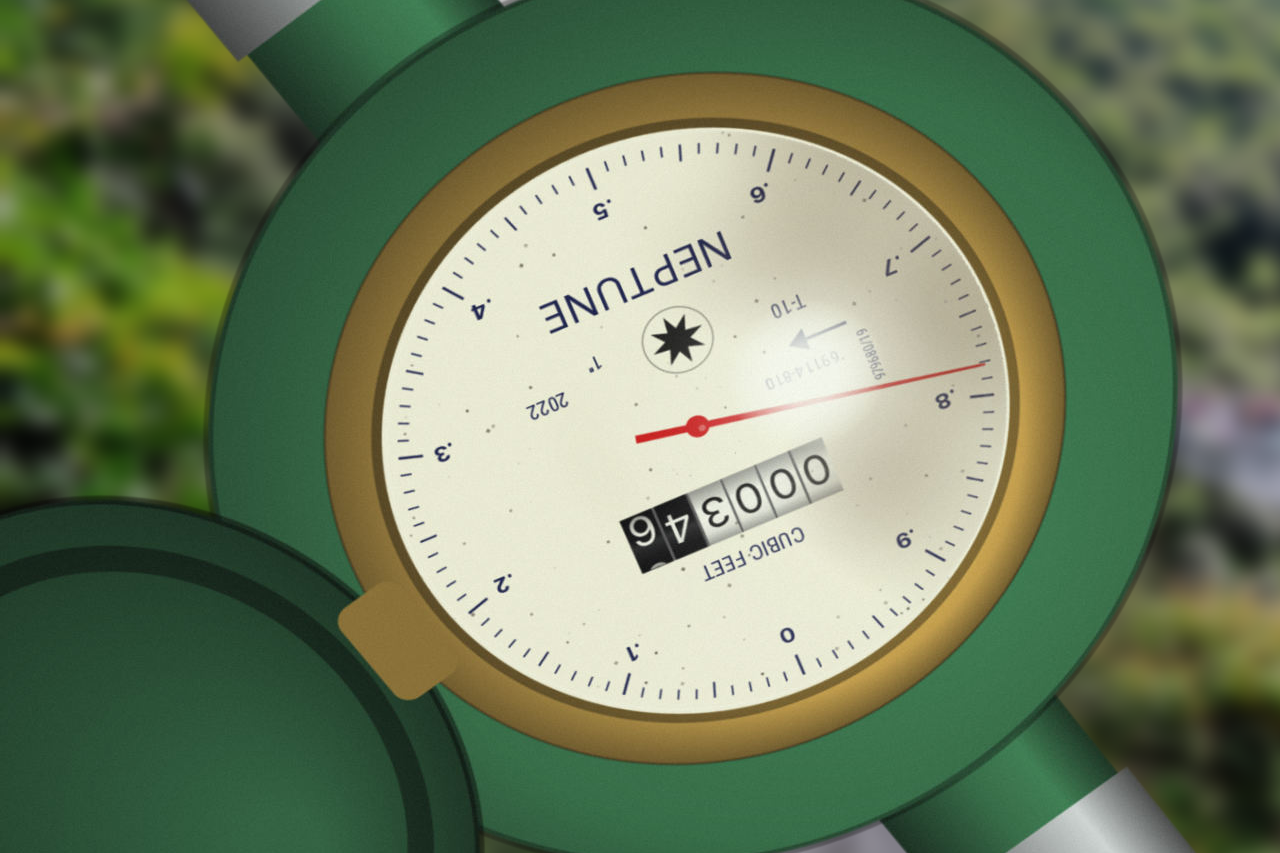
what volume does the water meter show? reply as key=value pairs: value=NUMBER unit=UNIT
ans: value=345.78 unit=ft³
